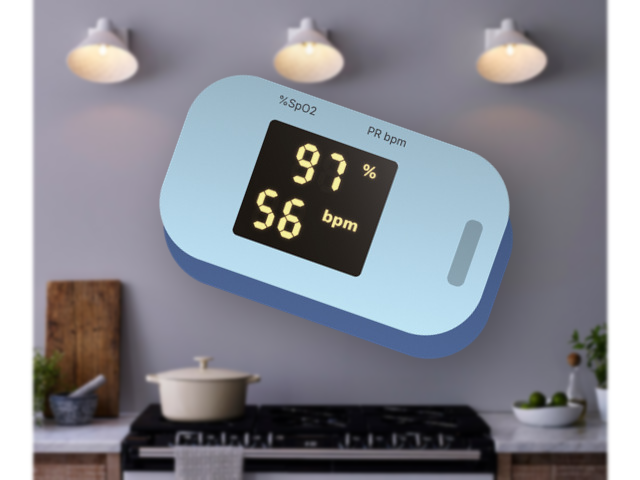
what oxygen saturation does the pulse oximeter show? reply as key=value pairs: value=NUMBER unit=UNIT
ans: value=97 unit=%
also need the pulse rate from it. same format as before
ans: value=56 unit=bpm
